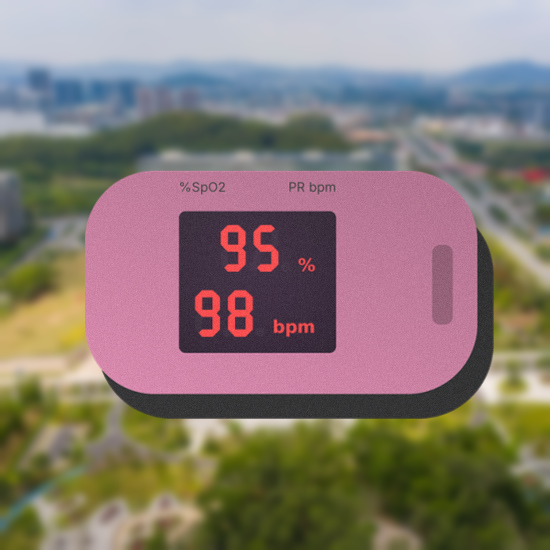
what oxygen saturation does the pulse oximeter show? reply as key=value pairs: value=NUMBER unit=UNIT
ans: value=95 unit=%
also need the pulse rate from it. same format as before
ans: value=98 unit=bpm
